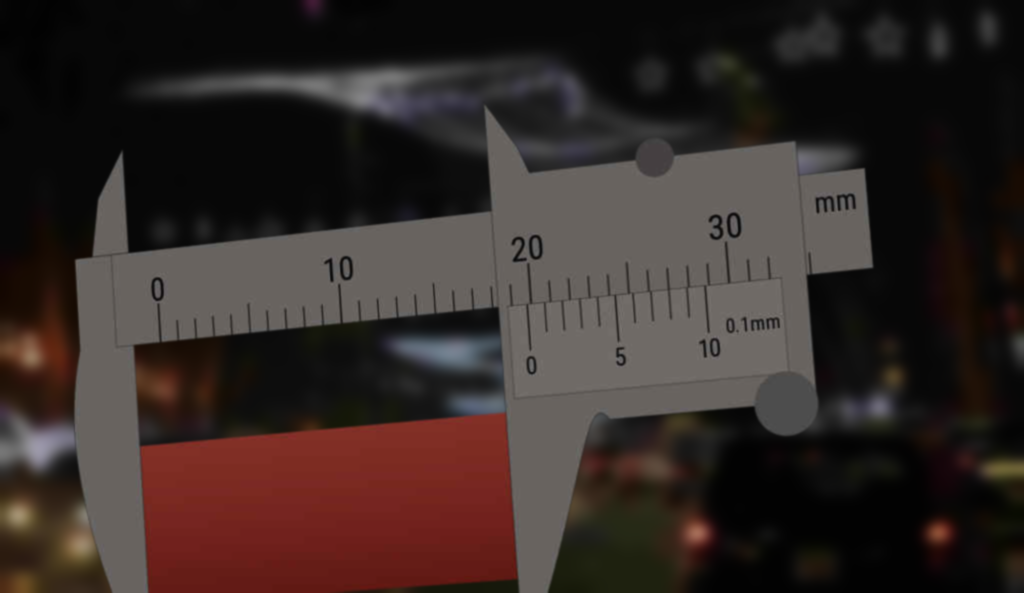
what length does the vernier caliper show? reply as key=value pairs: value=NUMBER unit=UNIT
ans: value=19.8 unit=mm
